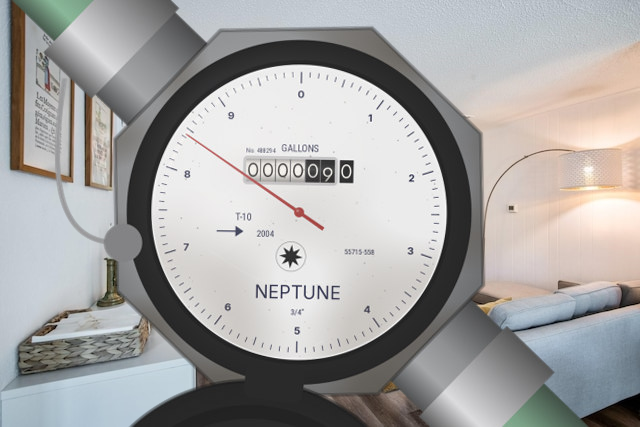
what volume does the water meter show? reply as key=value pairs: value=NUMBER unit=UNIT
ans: value=88.4 unit=gal
